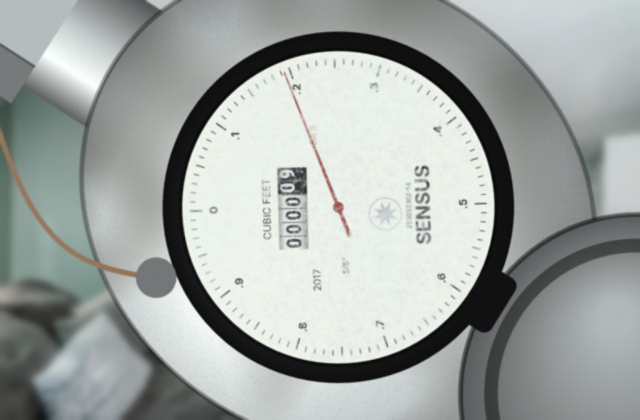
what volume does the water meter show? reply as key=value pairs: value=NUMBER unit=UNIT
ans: value=9.19 unit=ft³
